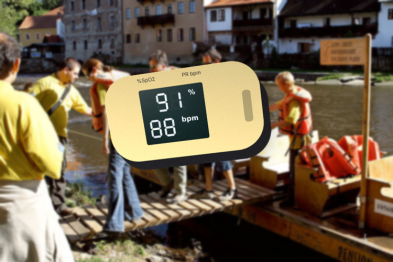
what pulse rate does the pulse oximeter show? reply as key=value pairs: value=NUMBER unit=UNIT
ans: value=88 unit=bpm
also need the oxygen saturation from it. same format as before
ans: value=91 unit=%
